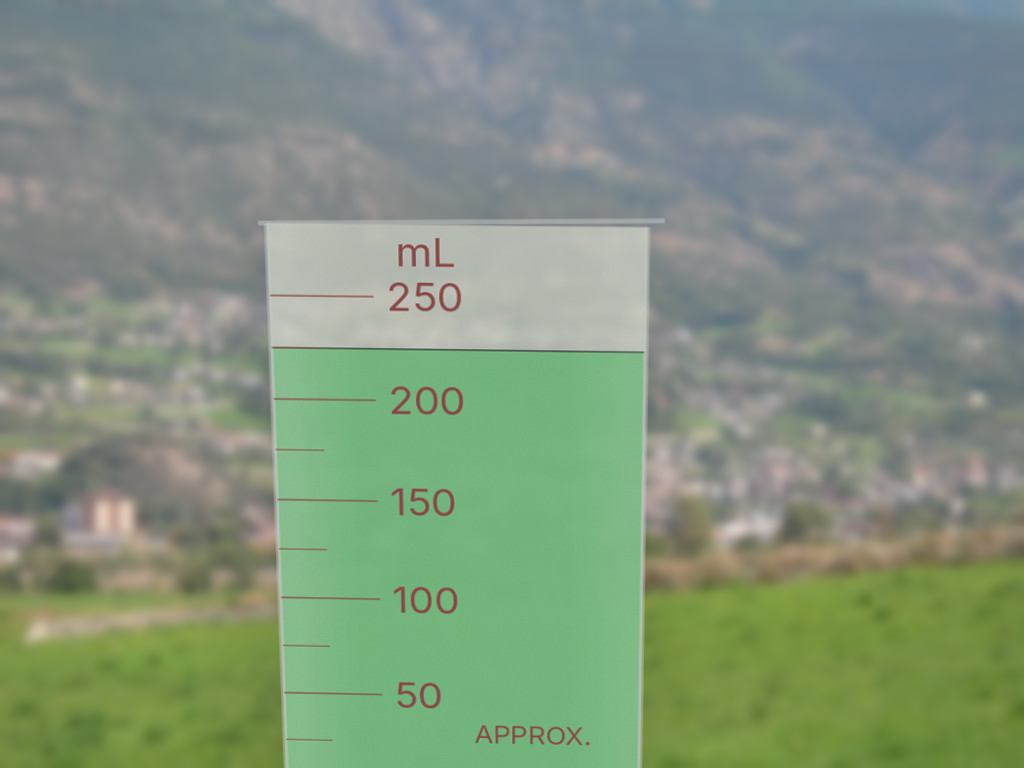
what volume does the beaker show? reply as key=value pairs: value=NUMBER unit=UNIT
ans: value=225 unit=mL
